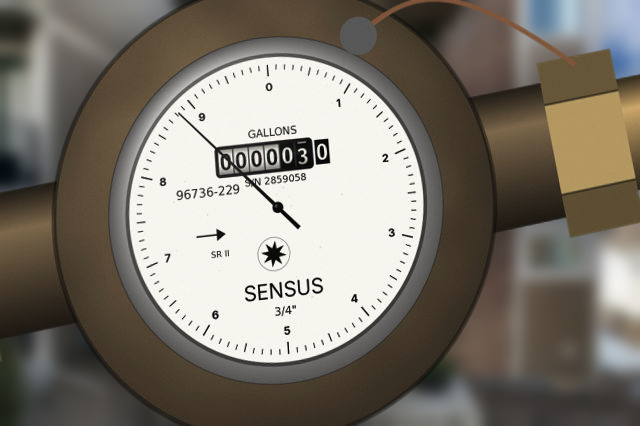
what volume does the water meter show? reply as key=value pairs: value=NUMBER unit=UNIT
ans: value=28.8 unit=gal
